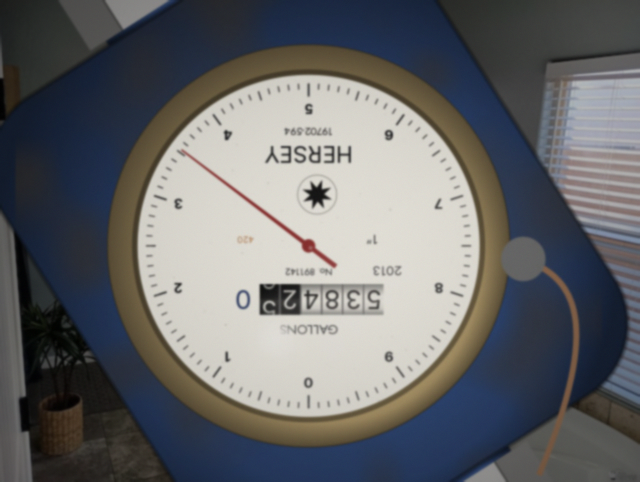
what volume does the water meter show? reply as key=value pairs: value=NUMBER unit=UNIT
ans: value=5384253.5 unit=gal
